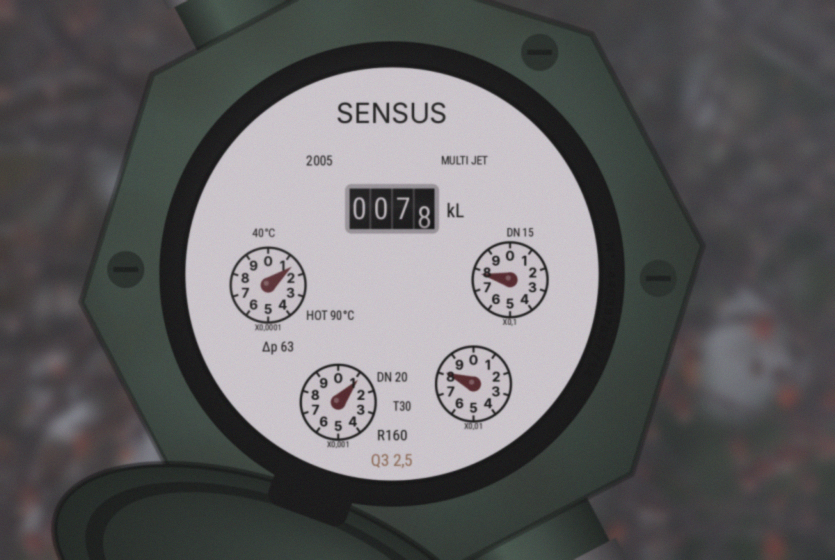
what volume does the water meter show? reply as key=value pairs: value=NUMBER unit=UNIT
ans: value=77.7811 unit=kL
